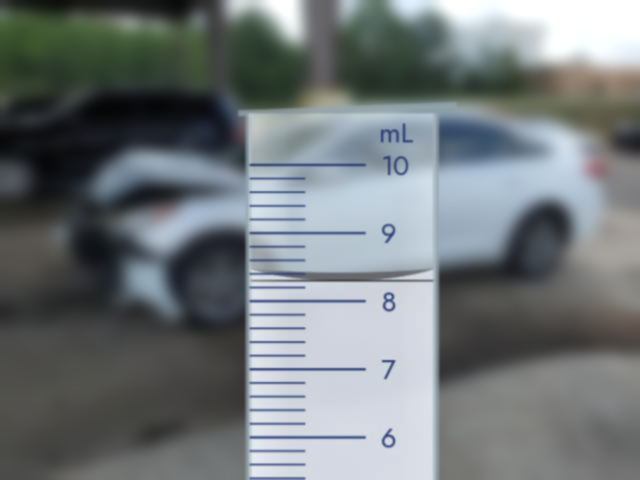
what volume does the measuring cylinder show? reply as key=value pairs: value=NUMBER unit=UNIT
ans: value=8.3 unit=mL
